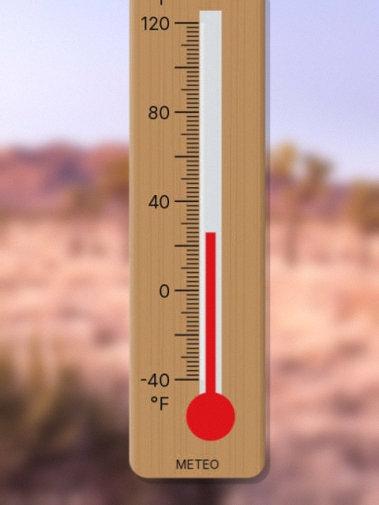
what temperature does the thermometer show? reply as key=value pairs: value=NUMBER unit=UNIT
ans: value=26 unit=°F
